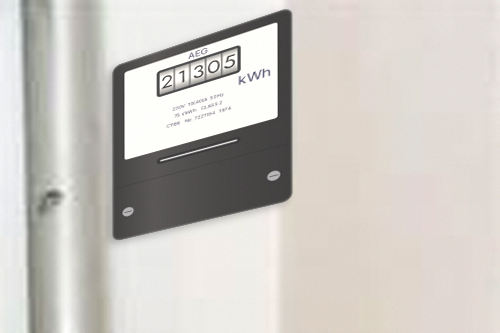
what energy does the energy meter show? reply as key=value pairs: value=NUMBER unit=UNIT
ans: value=21305 unit=kWh
